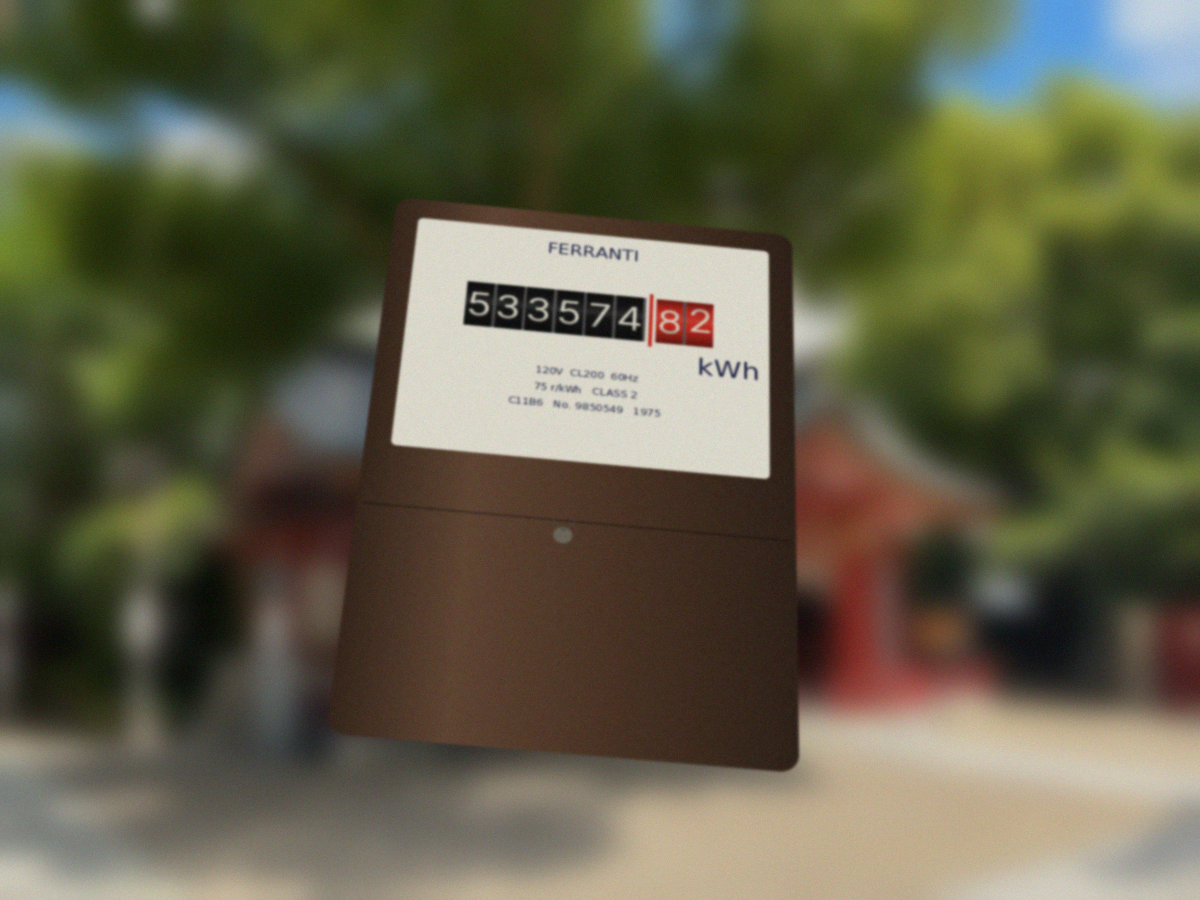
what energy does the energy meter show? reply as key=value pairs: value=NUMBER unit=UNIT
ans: value=533574.82 unit=kWh
